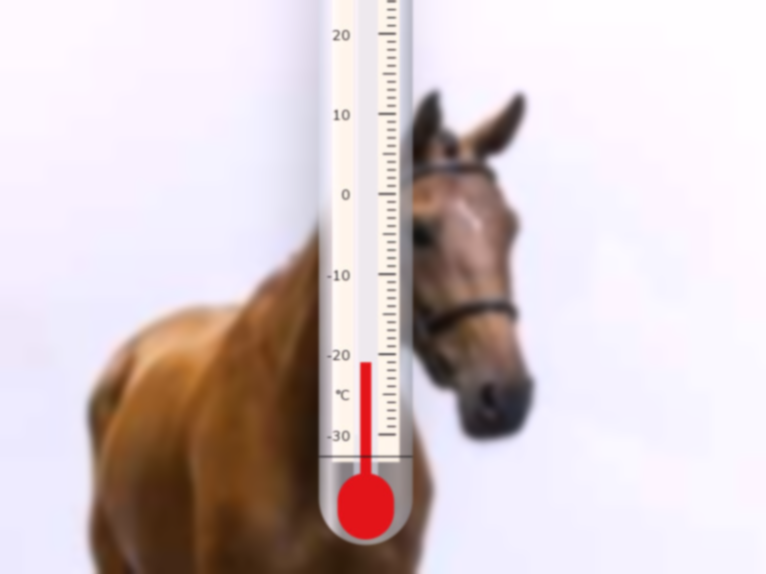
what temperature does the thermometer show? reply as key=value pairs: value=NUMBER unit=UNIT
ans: value=-21 unit=°C
